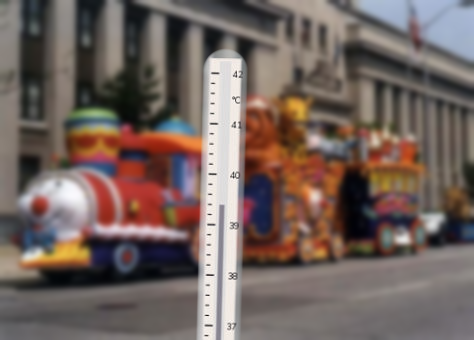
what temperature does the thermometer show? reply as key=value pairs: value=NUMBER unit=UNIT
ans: value=39.4 unit=°C
